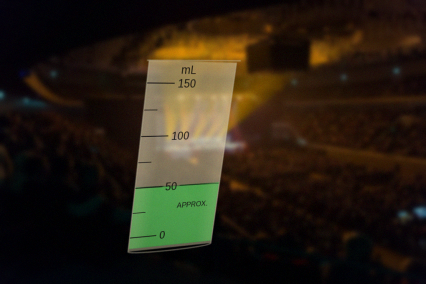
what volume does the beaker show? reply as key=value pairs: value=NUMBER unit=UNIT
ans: value=50 unit=mL
